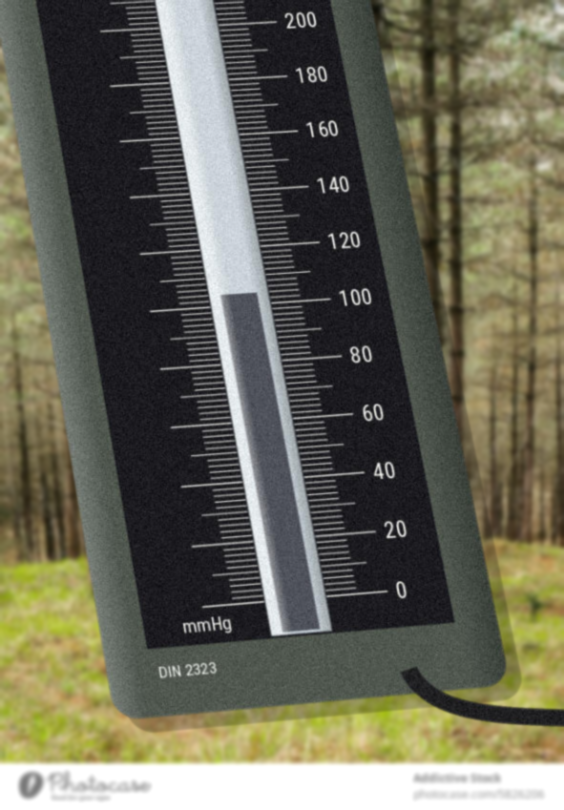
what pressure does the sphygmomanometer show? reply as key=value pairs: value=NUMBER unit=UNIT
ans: value=104 unit=mmHg
